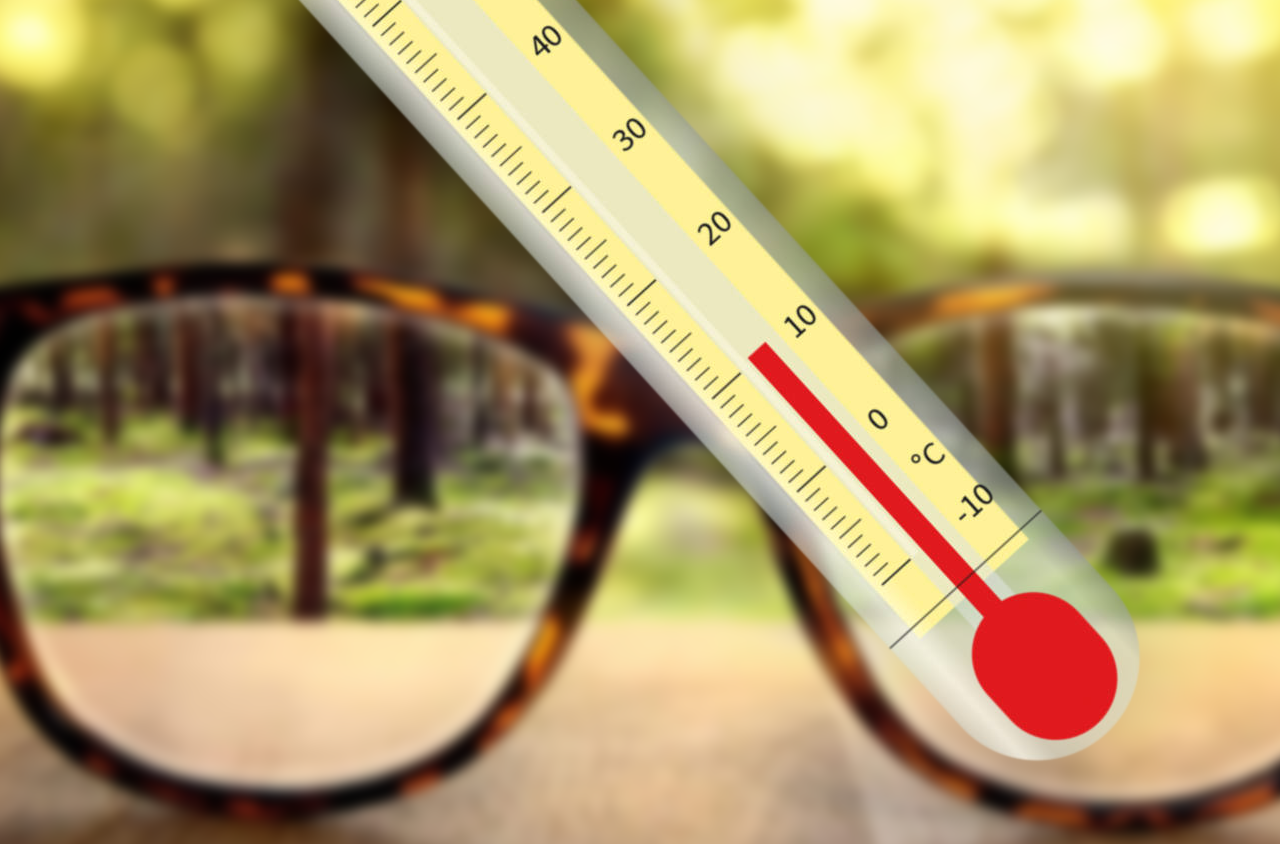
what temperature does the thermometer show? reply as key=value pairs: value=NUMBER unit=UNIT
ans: value=10.5 unit=°C
